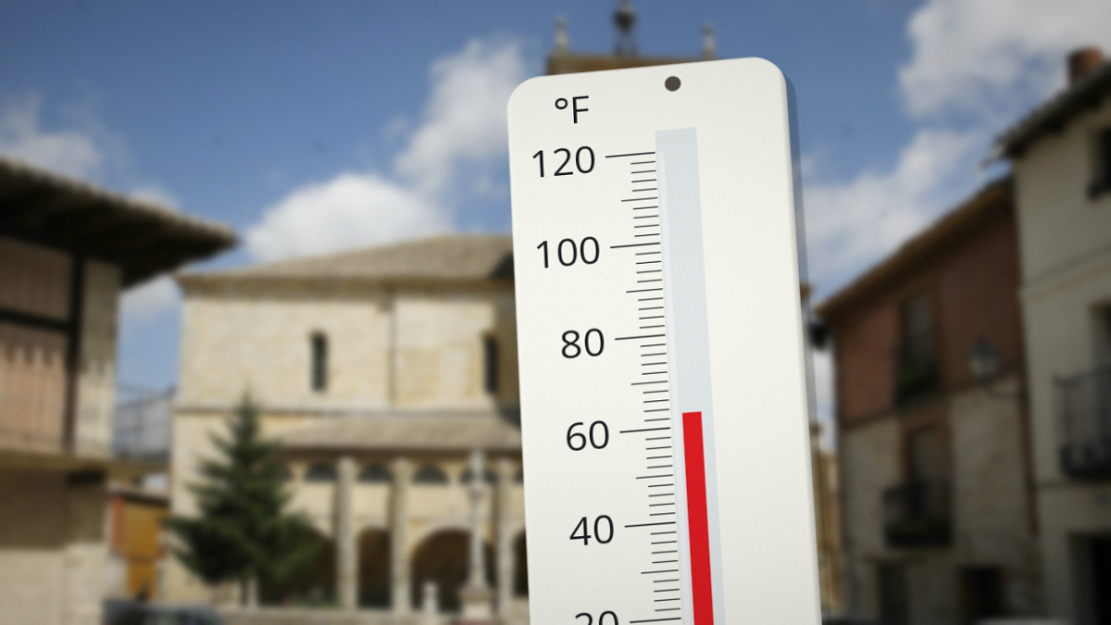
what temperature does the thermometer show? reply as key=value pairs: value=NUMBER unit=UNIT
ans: value=63 unit=°F
